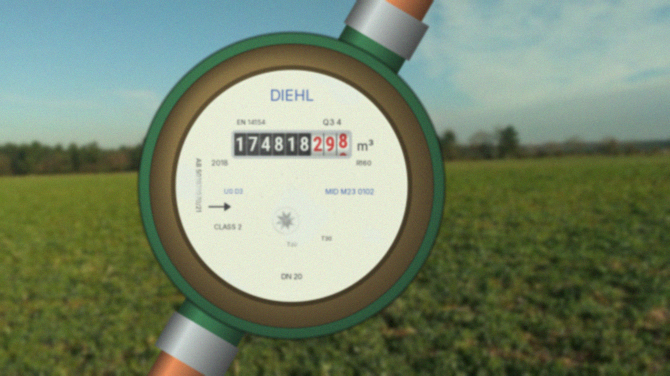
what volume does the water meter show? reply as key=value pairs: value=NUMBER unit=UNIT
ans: value=174818.298 unit=m³
